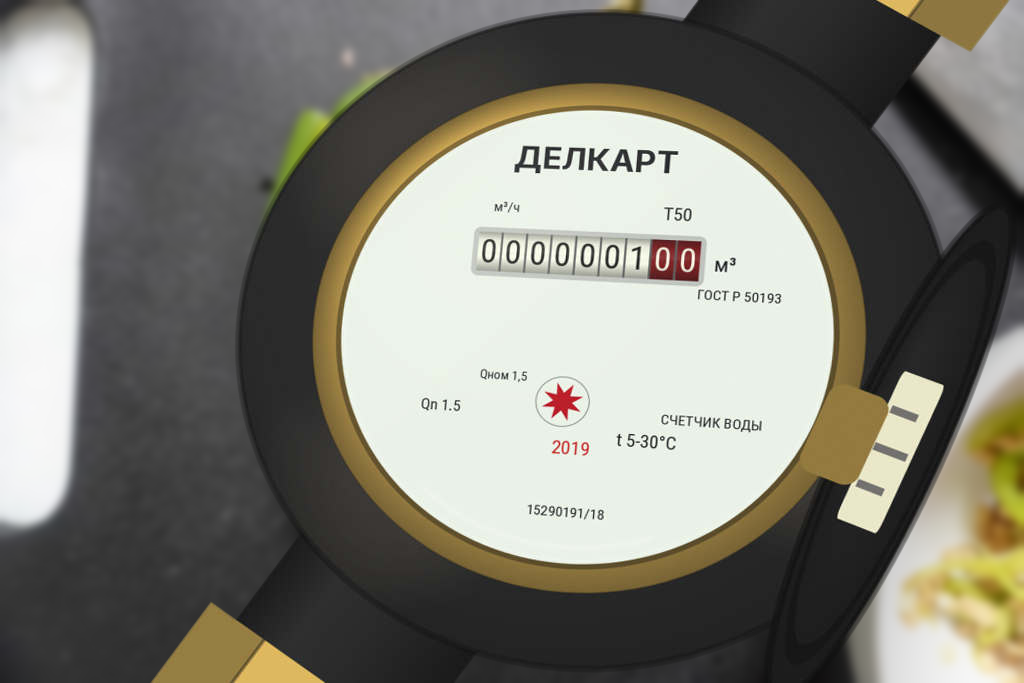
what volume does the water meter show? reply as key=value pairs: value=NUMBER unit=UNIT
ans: value=1.00 unit=m³
